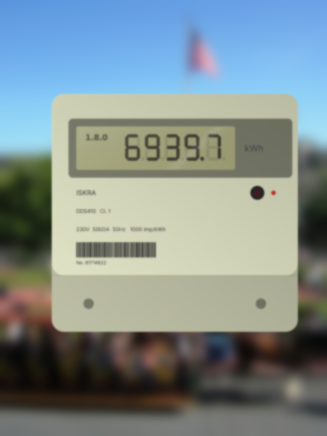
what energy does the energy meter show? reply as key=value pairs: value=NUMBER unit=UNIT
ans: value=6939.7 unit=kWh
